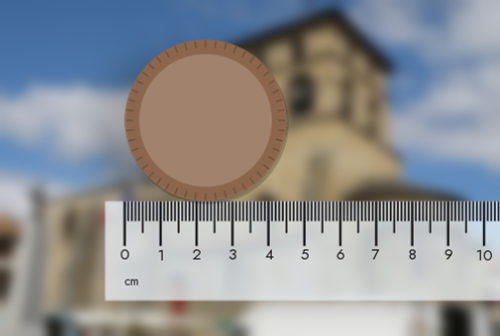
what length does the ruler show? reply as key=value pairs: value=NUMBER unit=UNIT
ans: value=4.5 unit=cm
